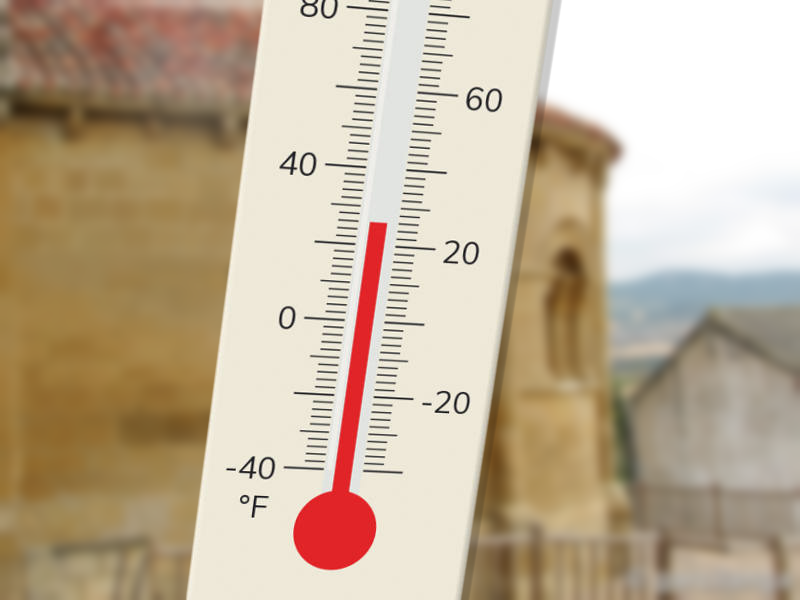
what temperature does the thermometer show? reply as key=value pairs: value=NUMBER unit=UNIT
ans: value=26 unit=°F
